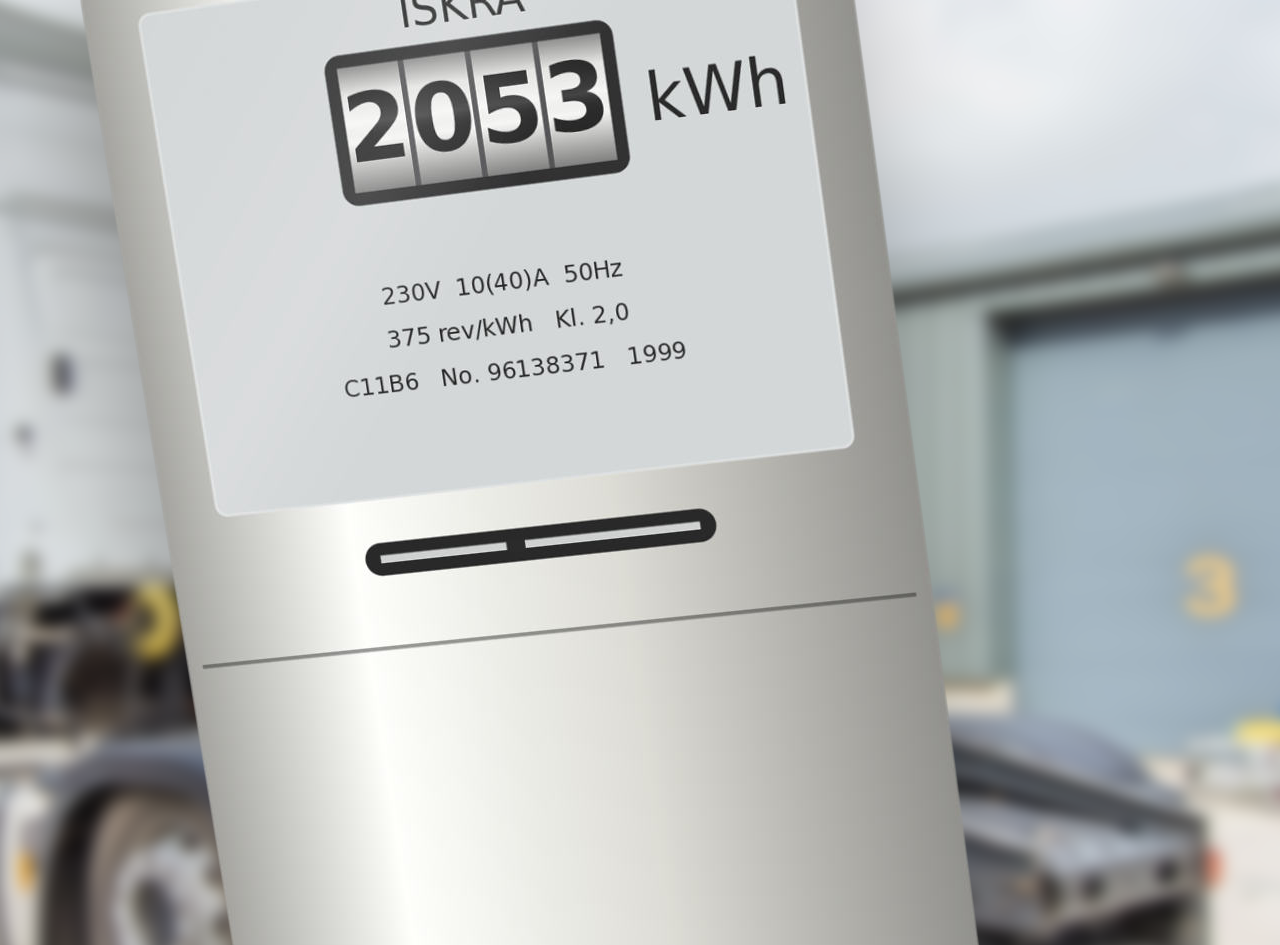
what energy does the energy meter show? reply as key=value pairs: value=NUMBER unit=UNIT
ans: value=2053 unit=kWh
